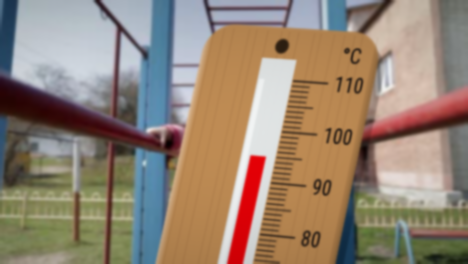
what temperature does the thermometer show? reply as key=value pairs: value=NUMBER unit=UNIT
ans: value=95 unit=°C
